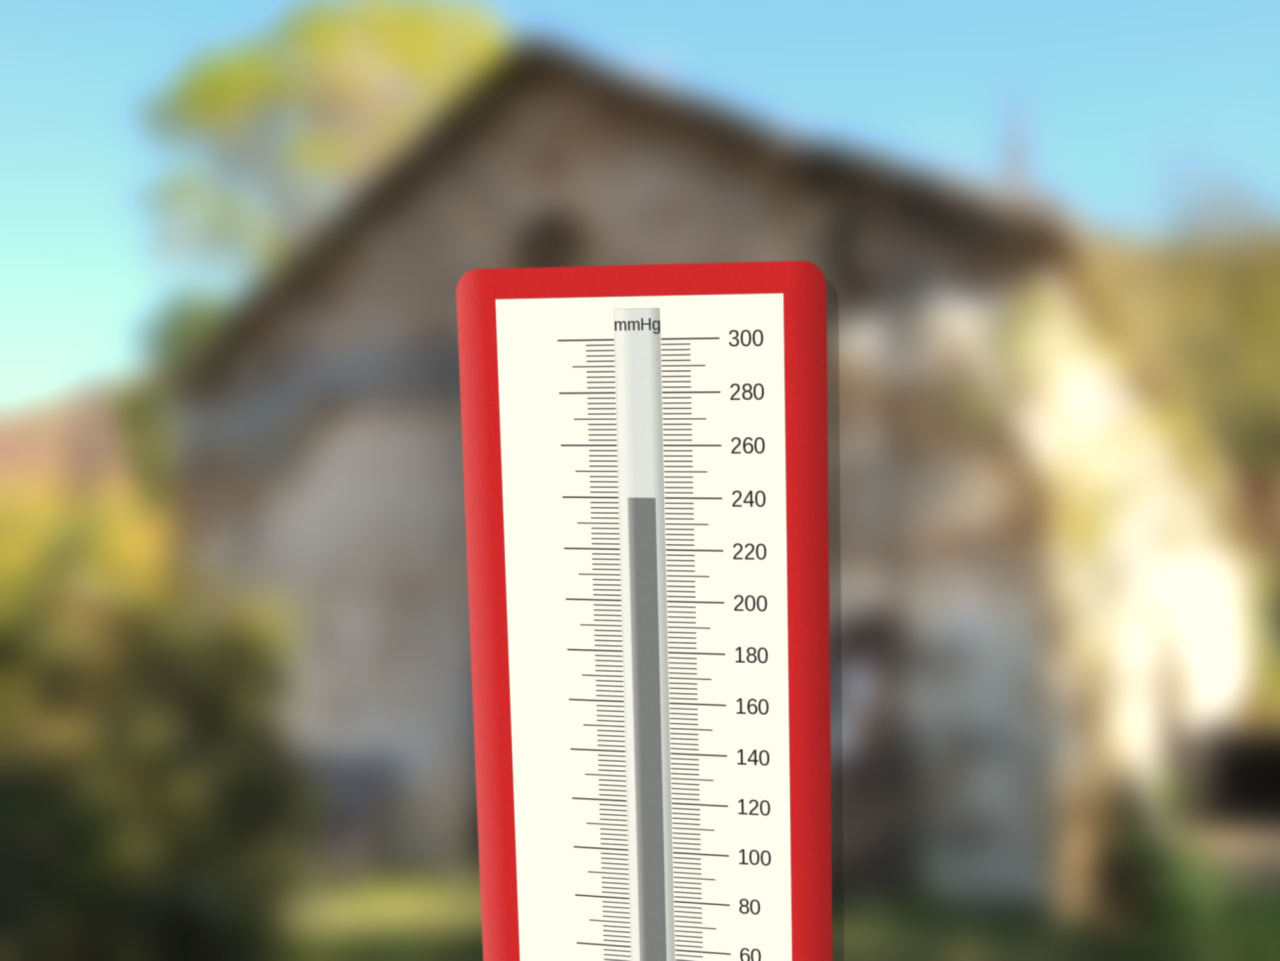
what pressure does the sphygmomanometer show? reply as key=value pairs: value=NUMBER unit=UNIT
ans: value=240 unit=mmHg
